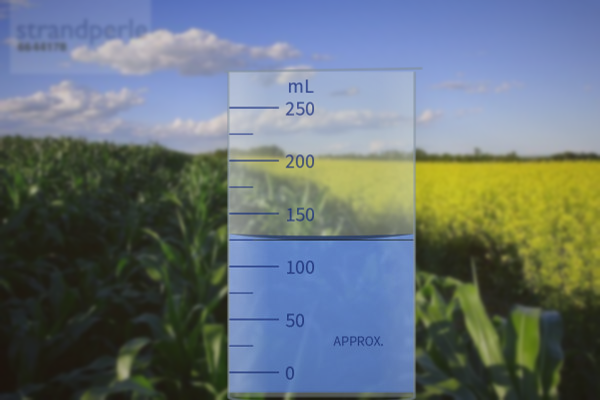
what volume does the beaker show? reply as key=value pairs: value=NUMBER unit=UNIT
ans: value=125 unit=mL
